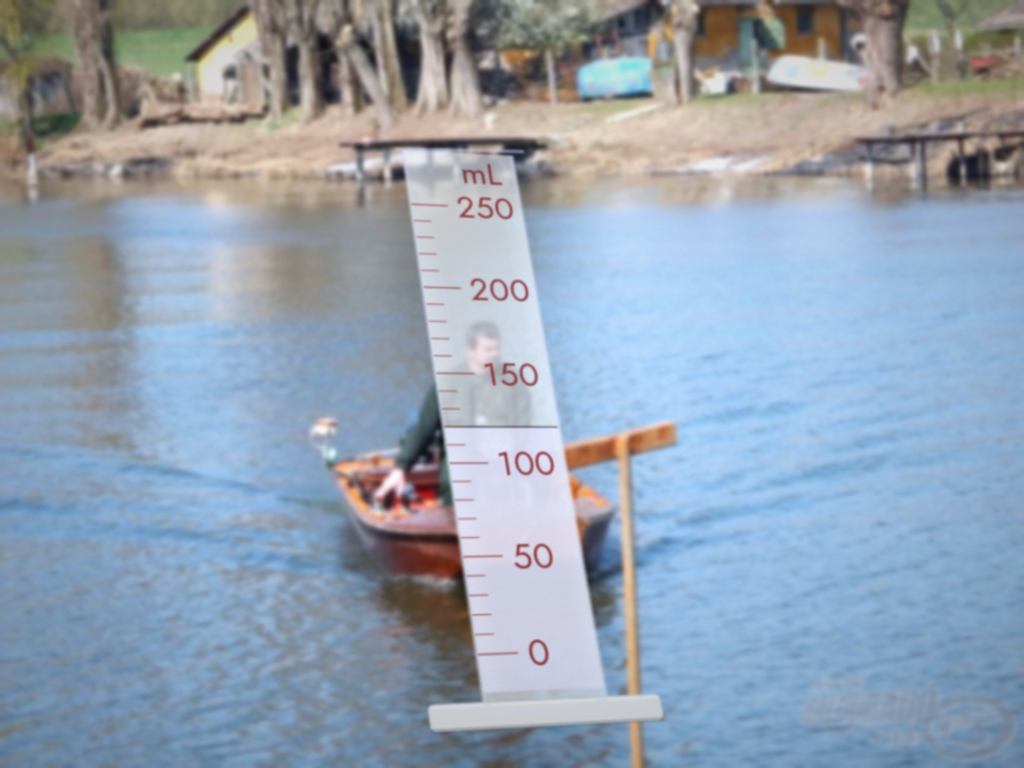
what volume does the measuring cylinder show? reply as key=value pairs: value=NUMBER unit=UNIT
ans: value=120 unit=mL
